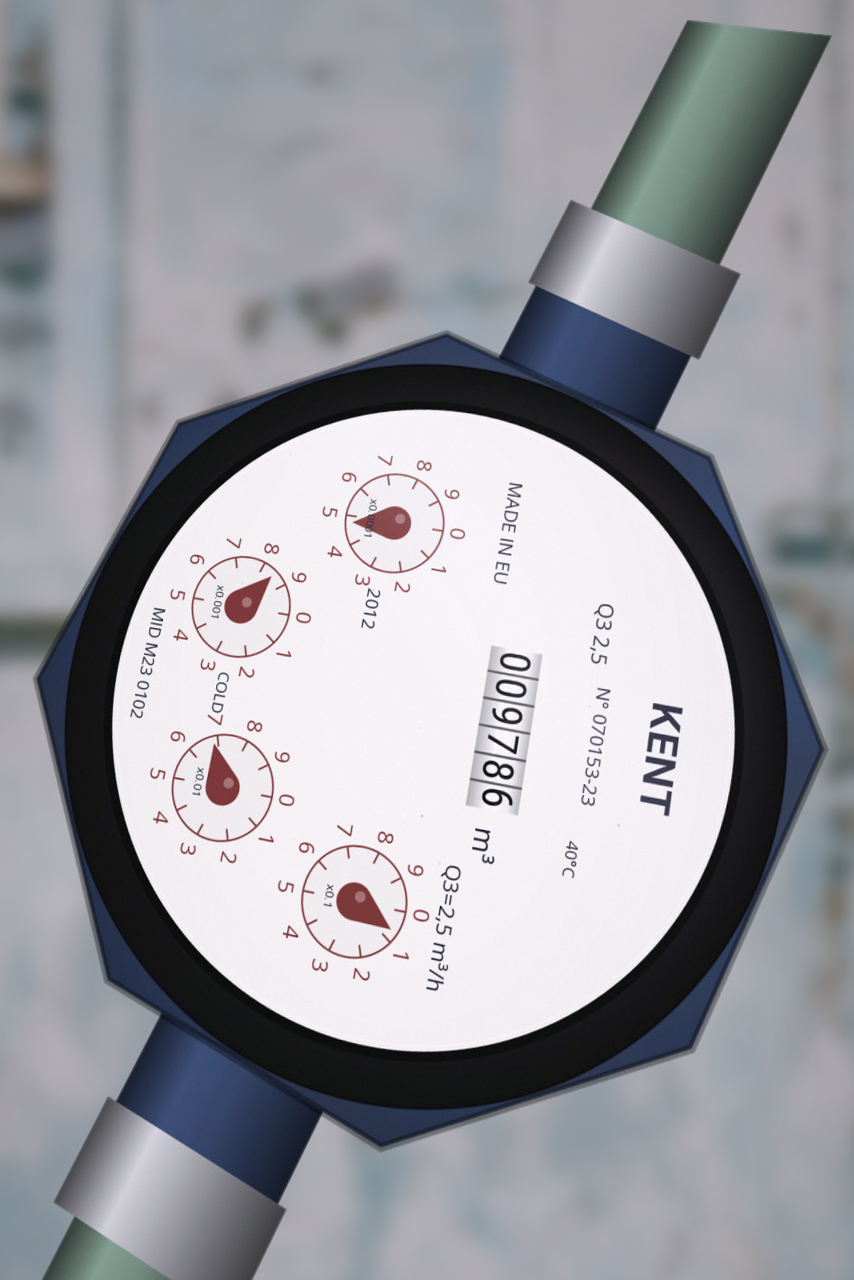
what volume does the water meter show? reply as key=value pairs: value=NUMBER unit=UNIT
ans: value=9786.0684 unit=m³
